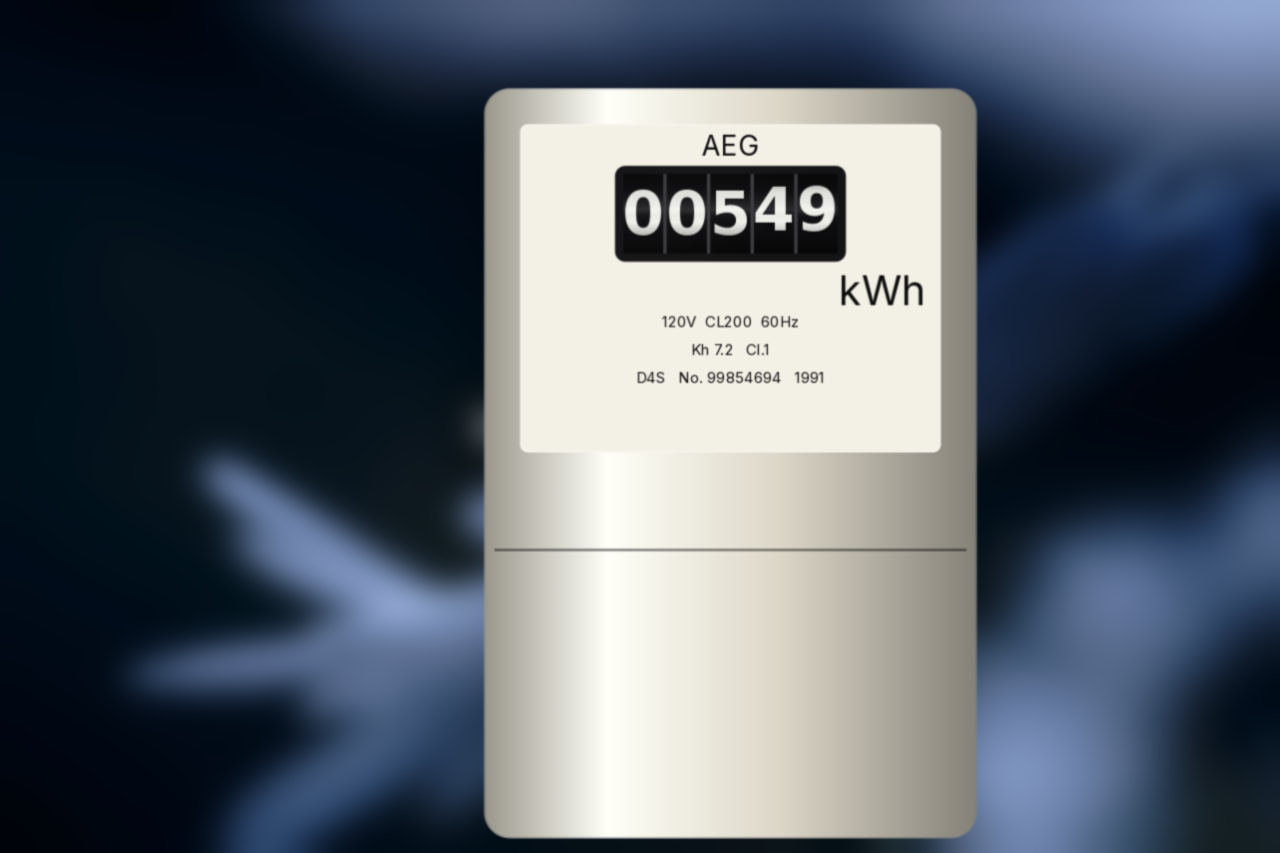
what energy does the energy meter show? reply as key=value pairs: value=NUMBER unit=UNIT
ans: value=549 unit=kWh
